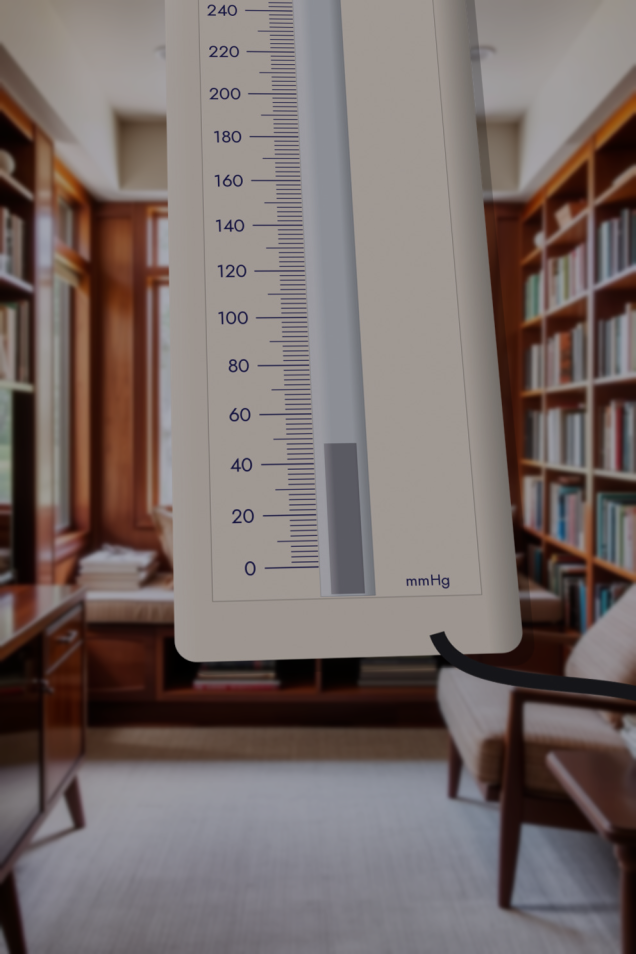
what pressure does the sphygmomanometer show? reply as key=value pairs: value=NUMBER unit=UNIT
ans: value=48 unit=mmHg
